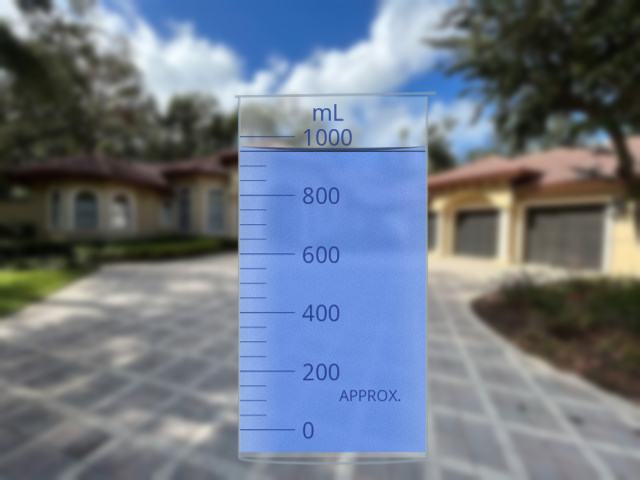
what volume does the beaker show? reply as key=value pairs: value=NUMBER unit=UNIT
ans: value=950 unit=mL
